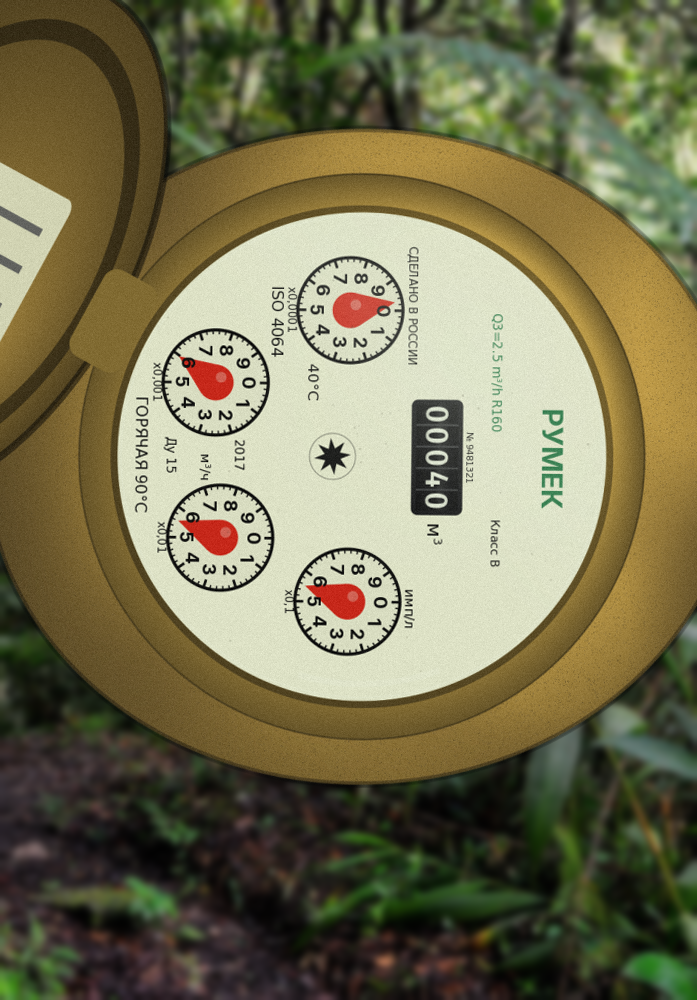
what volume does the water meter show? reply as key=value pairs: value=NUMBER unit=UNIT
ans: value=40.5559 unit=m³
